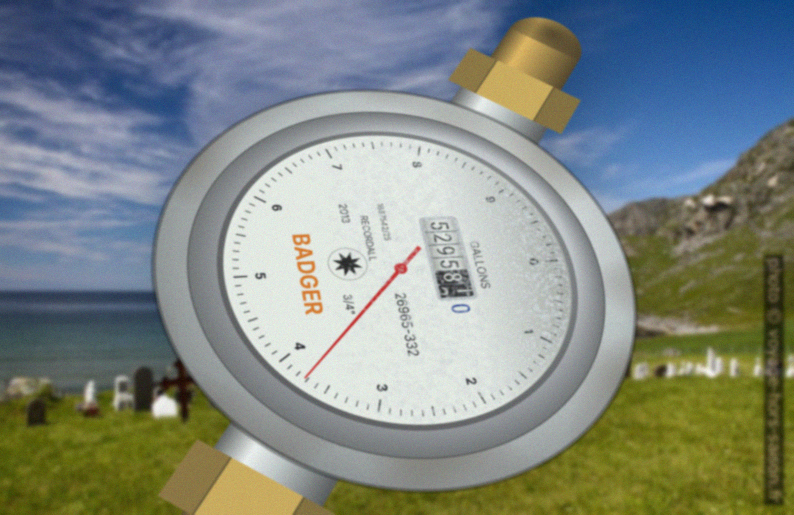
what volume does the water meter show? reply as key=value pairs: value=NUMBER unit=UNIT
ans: value=5295813.7 unit=gal
